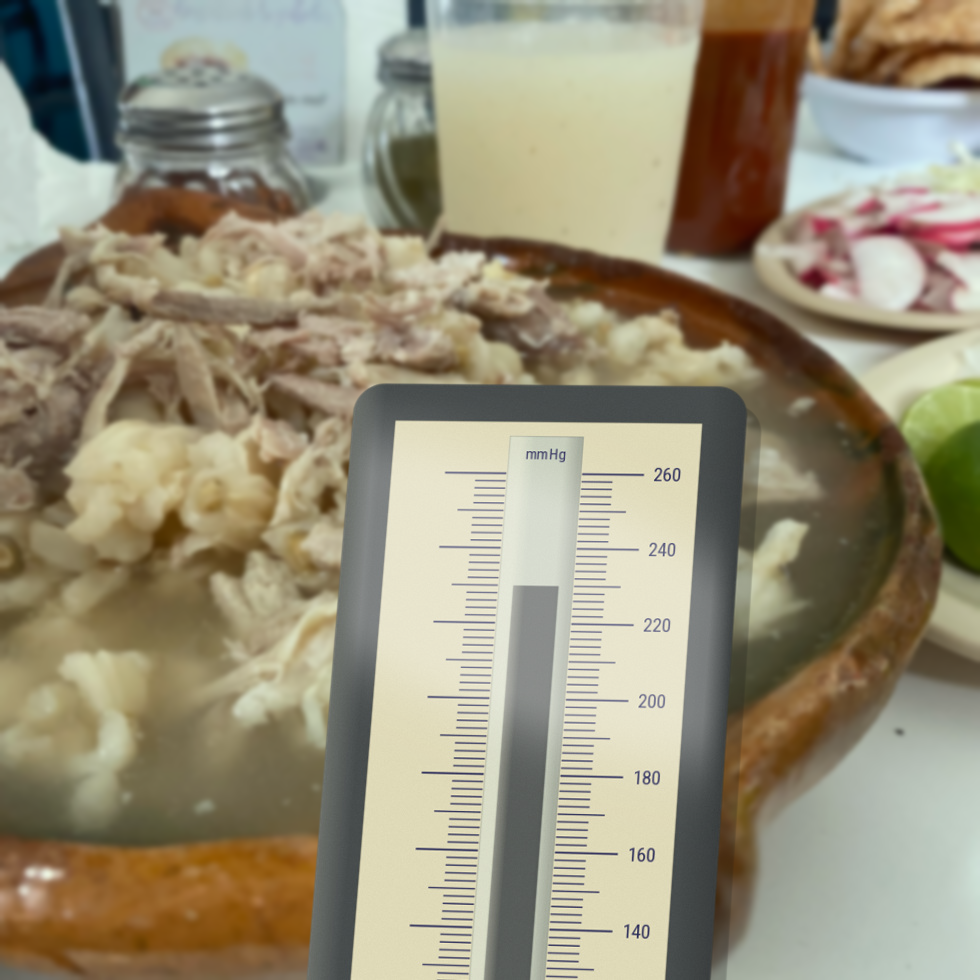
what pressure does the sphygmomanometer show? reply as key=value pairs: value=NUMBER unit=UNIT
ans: value=230 unit=mmHg
